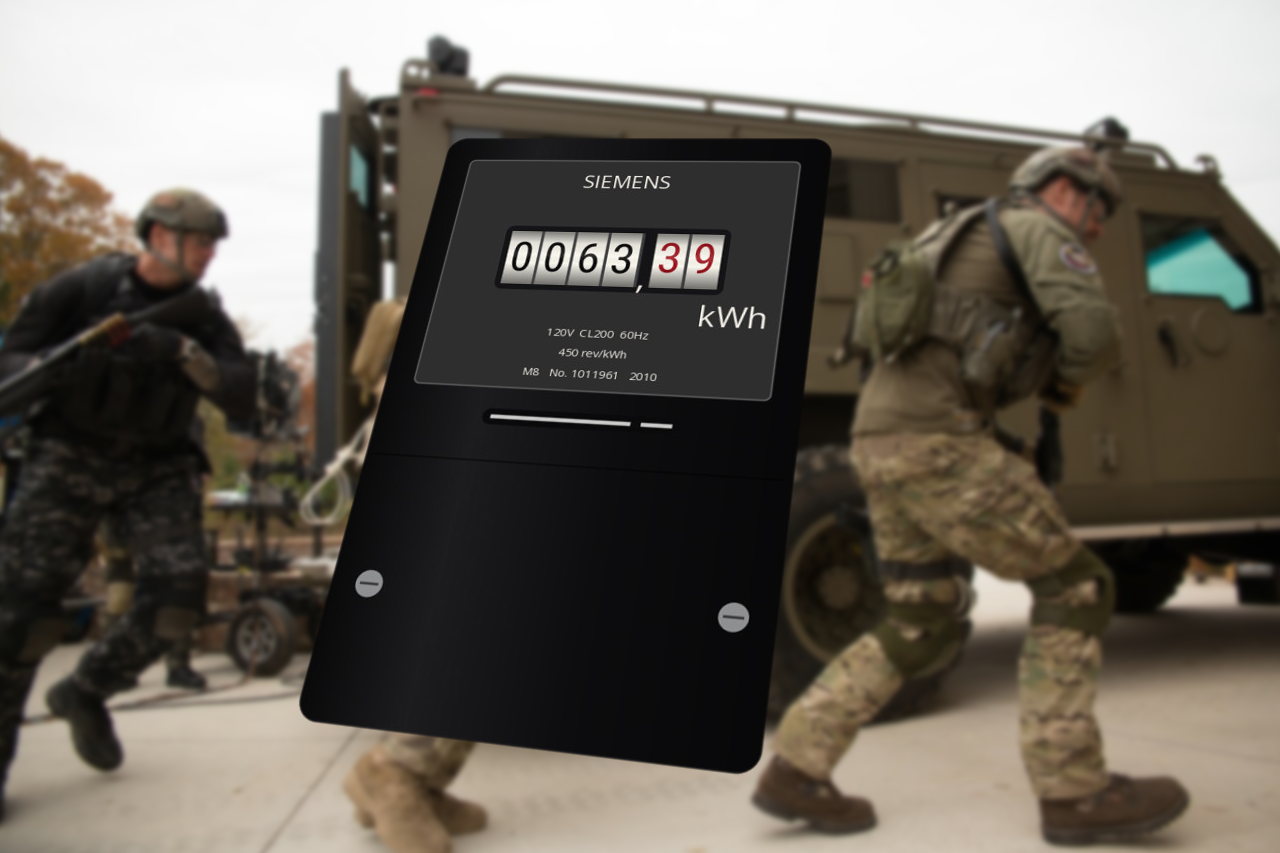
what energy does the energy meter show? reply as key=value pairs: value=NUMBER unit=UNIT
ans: value=63.39 unit=kWh
